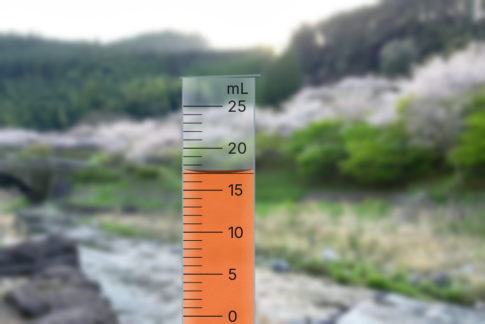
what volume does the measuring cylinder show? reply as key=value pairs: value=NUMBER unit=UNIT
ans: value=17 unit=mL
